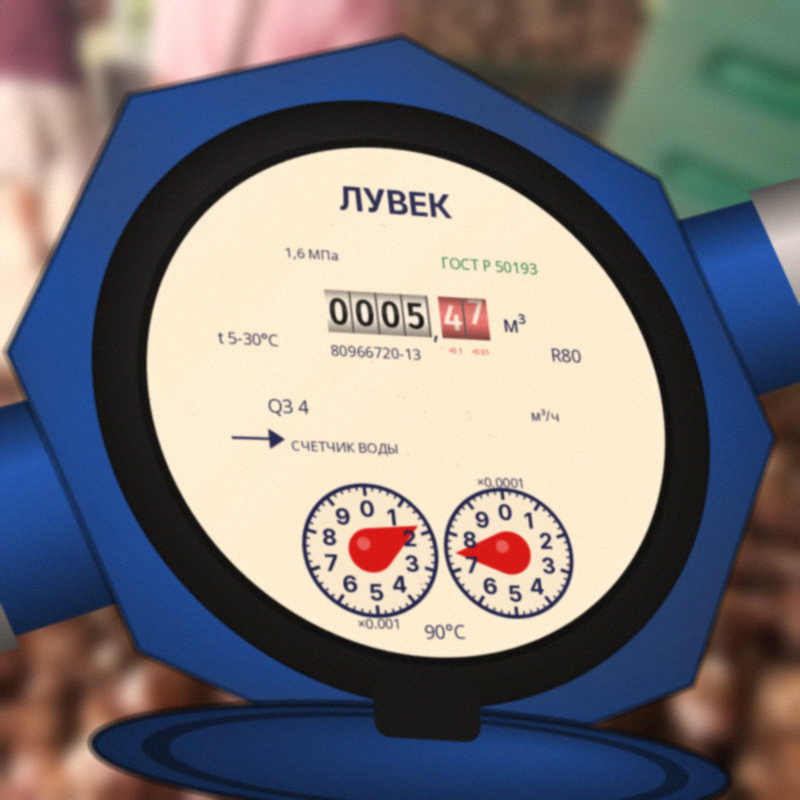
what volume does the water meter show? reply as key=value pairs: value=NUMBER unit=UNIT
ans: value=5.4717 unit=m³
